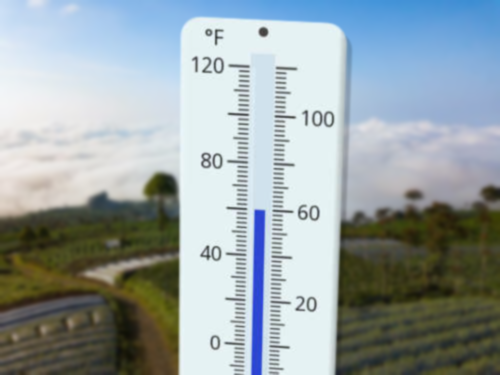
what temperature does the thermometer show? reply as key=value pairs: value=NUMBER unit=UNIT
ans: value=60 unit=°F
